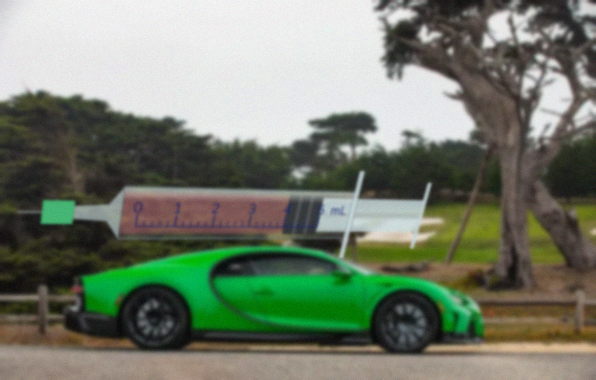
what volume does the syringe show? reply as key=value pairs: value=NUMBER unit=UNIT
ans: value=4 unit=mL
